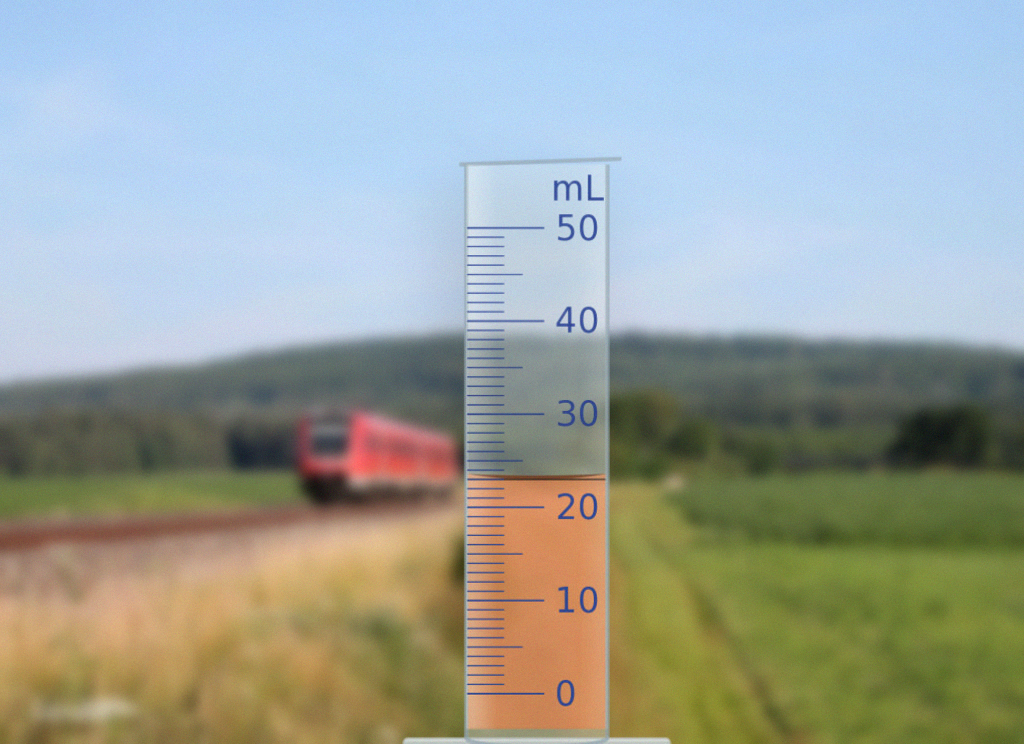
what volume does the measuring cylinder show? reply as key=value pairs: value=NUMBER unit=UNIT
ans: value=23 unit=mL
